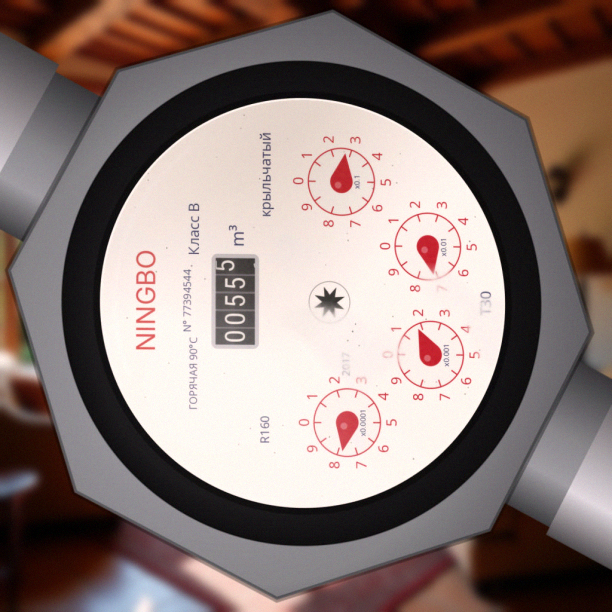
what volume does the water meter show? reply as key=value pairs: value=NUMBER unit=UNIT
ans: value=555.2717 unit=m³
